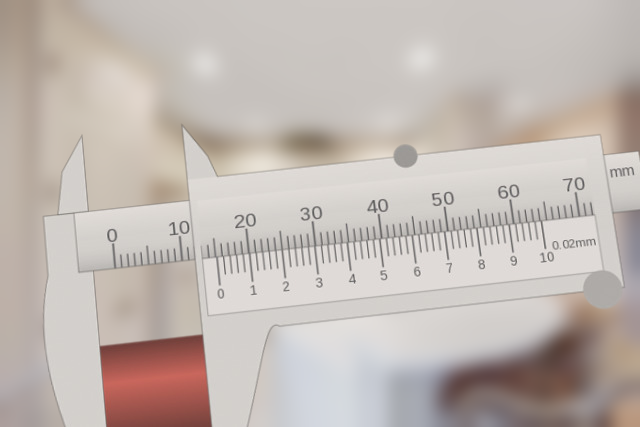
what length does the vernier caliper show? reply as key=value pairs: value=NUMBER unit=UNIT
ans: value=15.2 unit=mm
